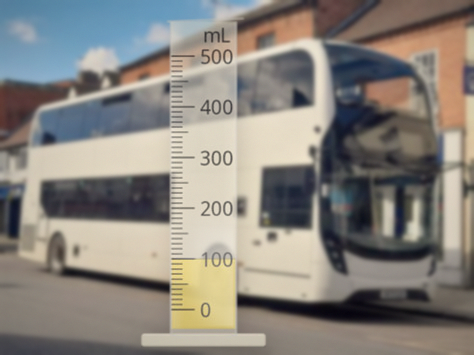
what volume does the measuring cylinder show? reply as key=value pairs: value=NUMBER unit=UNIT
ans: value=100 unit=mL
